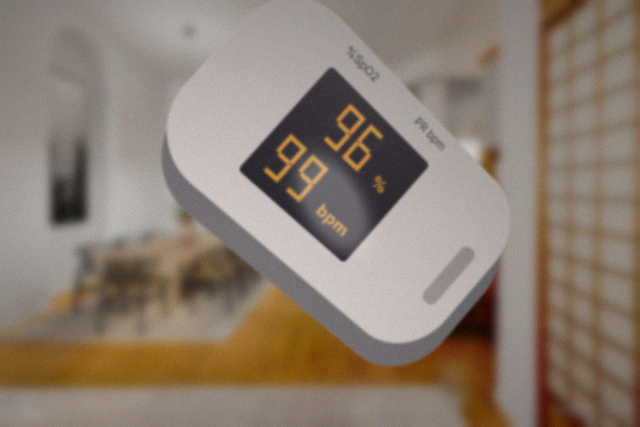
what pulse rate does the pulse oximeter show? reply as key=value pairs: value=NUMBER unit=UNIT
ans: value=99 unit=bpm
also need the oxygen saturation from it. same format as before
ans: value=96 unit=%
